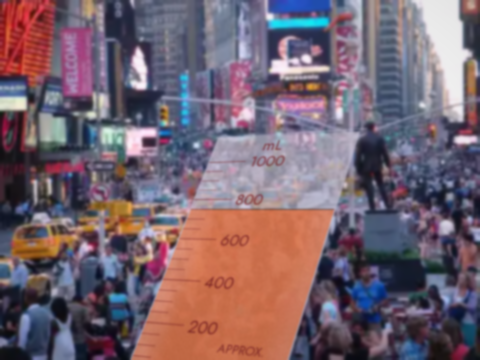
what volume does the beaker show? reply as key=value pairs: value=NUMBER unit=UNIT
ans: value=750 unit=mL
